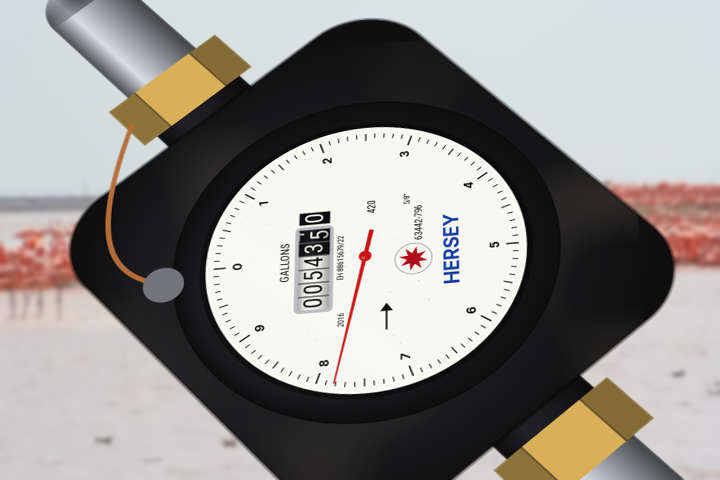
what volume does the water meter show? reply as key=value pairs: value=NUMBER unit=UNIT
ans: value=54347.8 unit=gal
